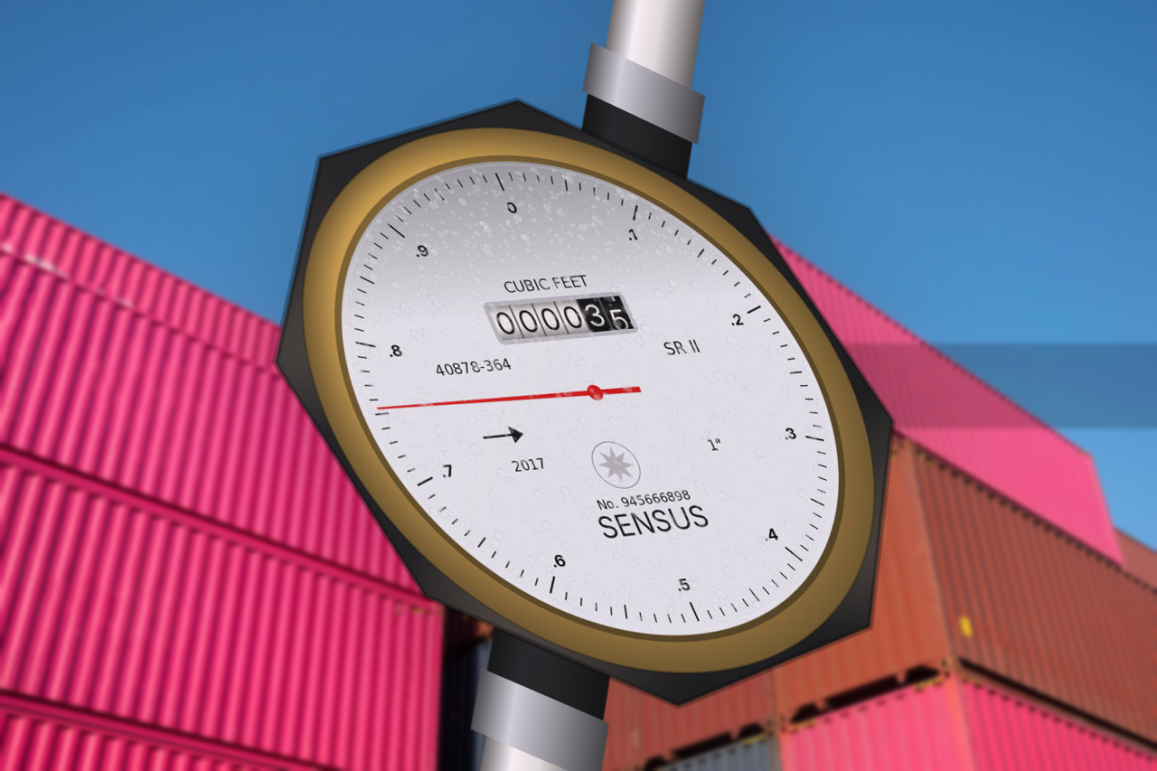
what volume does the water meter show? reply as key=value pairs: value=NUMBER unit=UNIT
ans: value=34.75 unit=ft³
